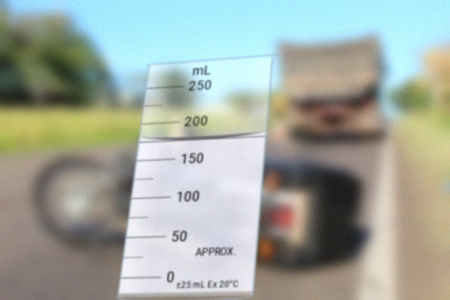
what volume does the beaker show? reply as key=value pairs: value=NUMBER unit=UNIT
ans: value=175 unit=mL
